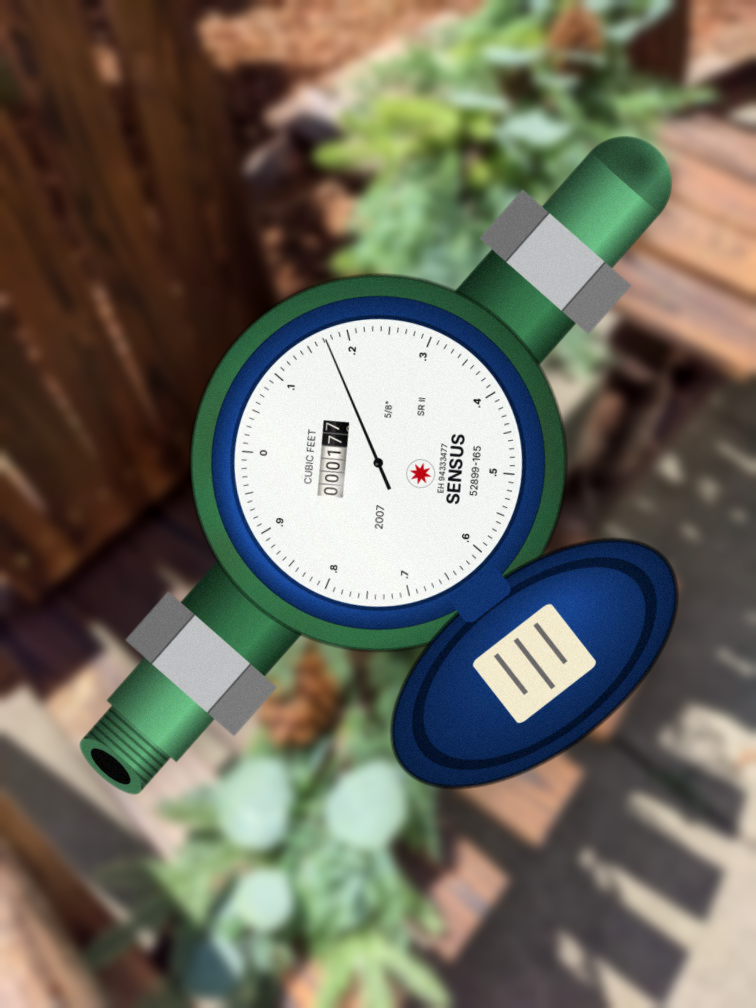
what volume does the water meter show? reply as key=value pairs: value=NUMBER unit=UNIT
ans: value=177.17 unit=ft³
